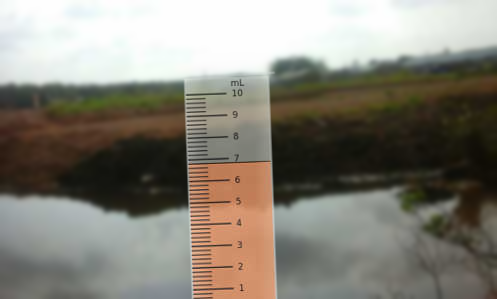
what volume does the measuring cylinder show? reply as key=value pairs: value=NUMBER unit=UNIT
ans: value=6.8 unit=mL
